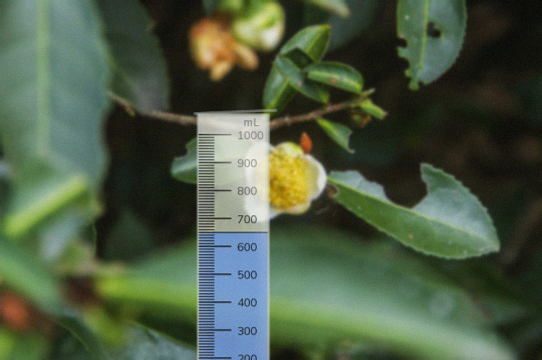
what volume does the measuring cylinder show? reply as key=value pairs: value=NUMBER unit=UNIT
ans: value=650 unit=mL
